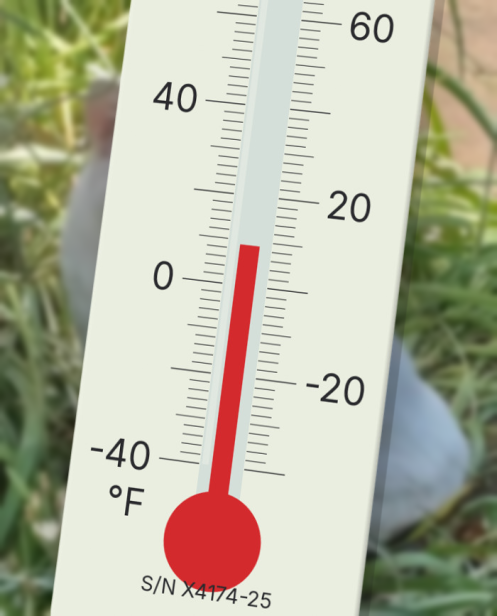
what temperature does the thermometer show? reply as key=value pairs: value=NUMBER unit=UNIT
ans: value=9 unit=°F
